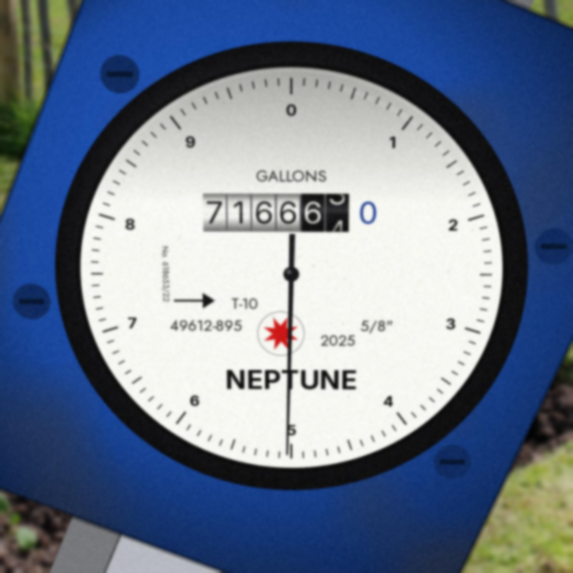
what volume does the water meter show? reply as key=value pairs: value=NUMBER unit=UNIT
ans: value=7166635.0 unit=gal
